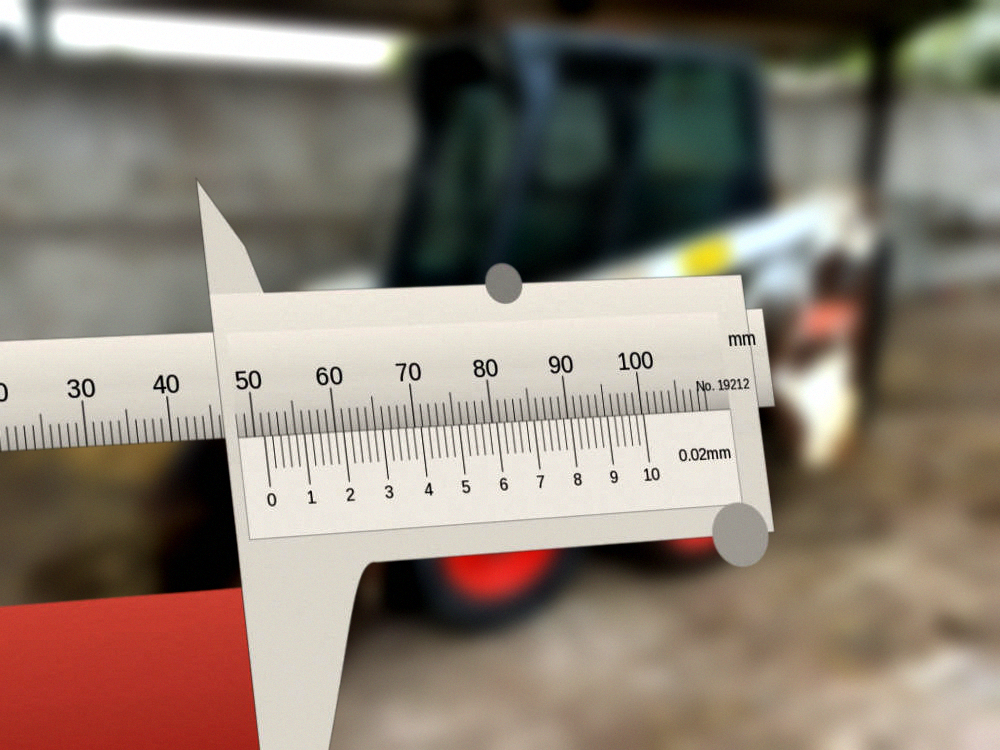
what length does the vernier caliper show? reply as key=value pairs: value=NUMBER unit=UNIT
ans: value=51.2 unit=mm
